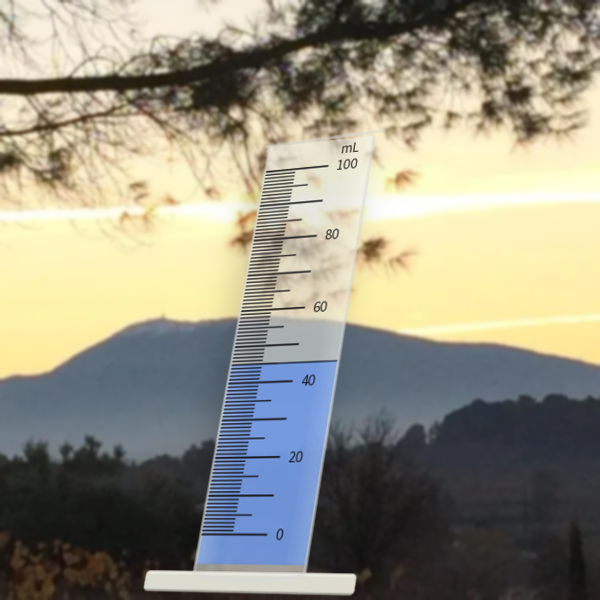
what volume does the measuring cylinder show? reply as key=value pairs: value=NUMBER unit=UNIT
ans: value=45 unit=mL
